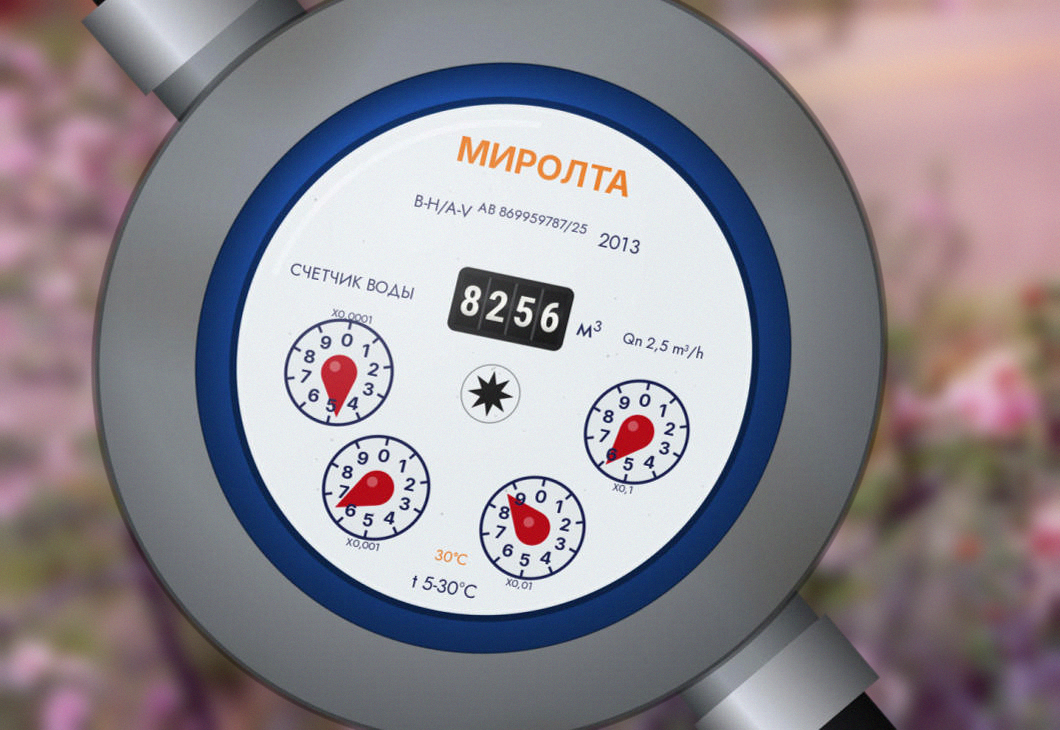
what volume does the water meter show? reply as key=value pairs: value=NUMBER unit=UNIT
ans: value=8256.5864 unit=m³
